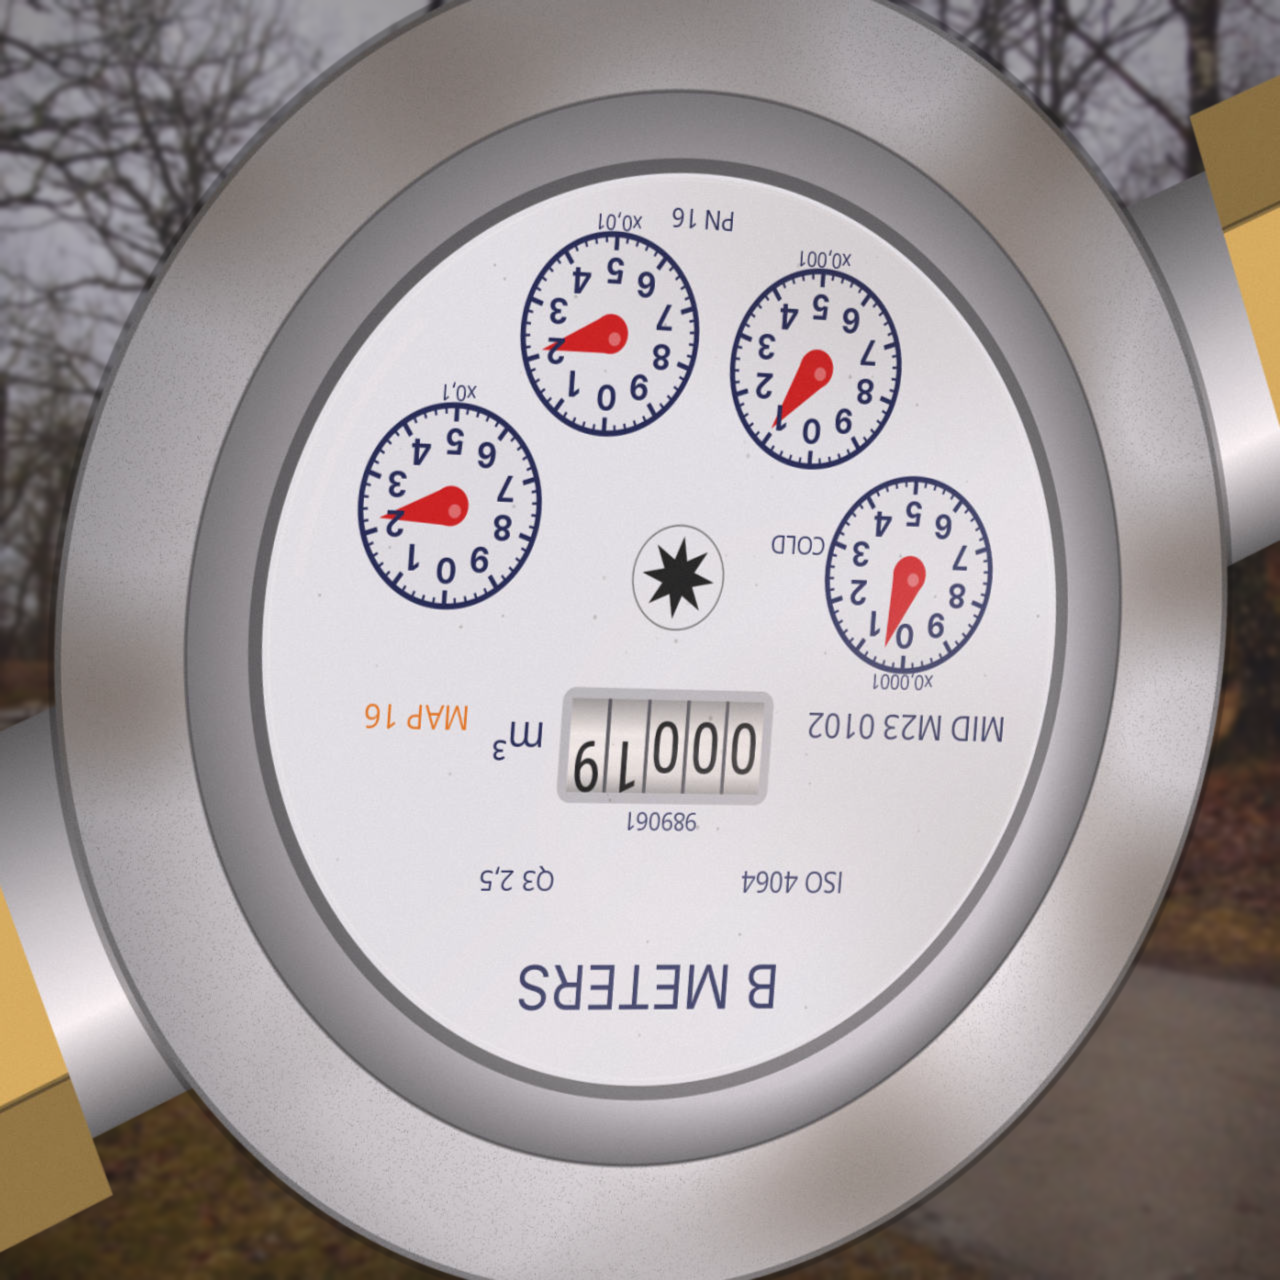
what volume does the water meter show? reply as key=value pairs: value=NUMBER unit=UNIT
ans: value=19.2210 unit=m³
